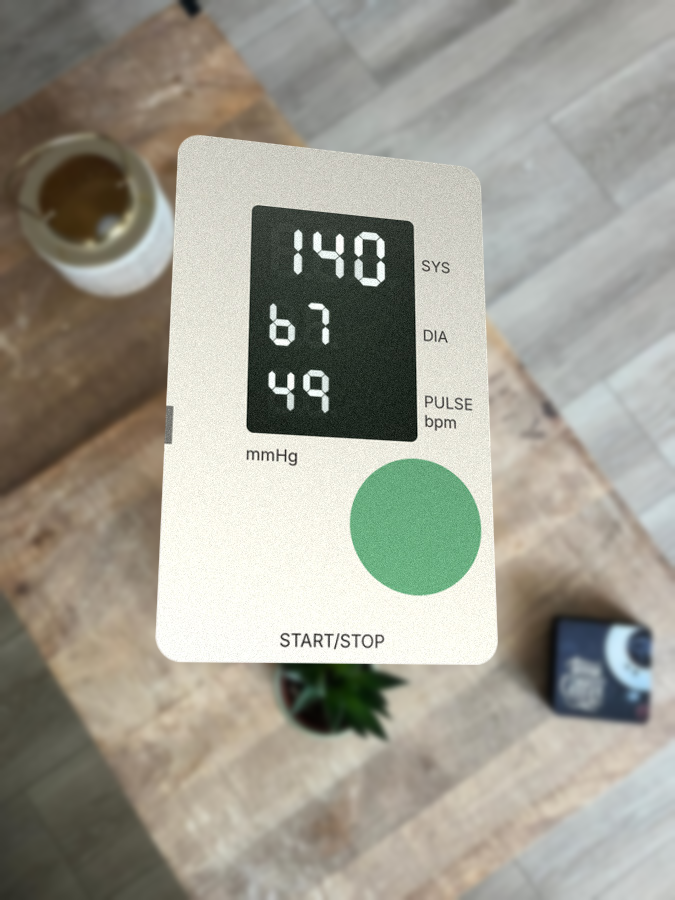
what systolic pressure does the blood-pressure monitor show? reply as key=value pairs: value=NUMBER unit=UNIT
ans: value=140 unit=mmHg
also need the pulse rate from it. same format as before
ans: value=49 unit=bpm
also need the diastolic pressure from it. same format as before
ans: value=67 unit=mmHg
